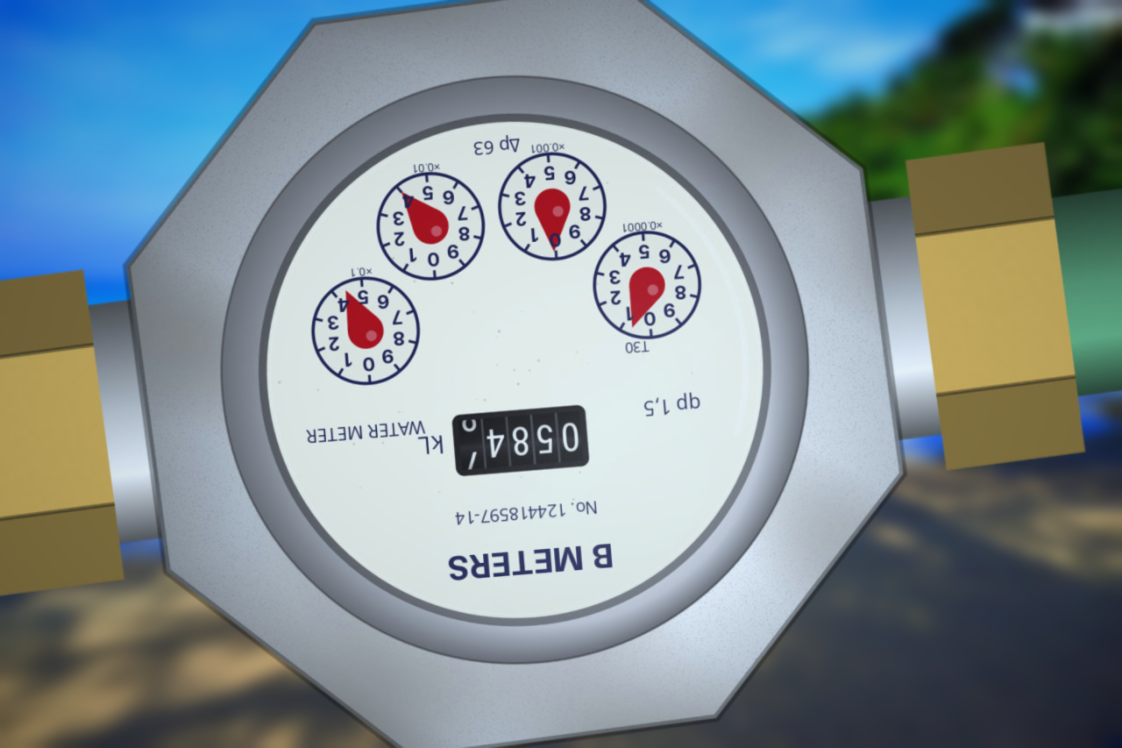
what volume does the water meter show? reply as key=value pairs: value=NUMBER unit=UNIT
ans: value=5847.4400 unit=kL
